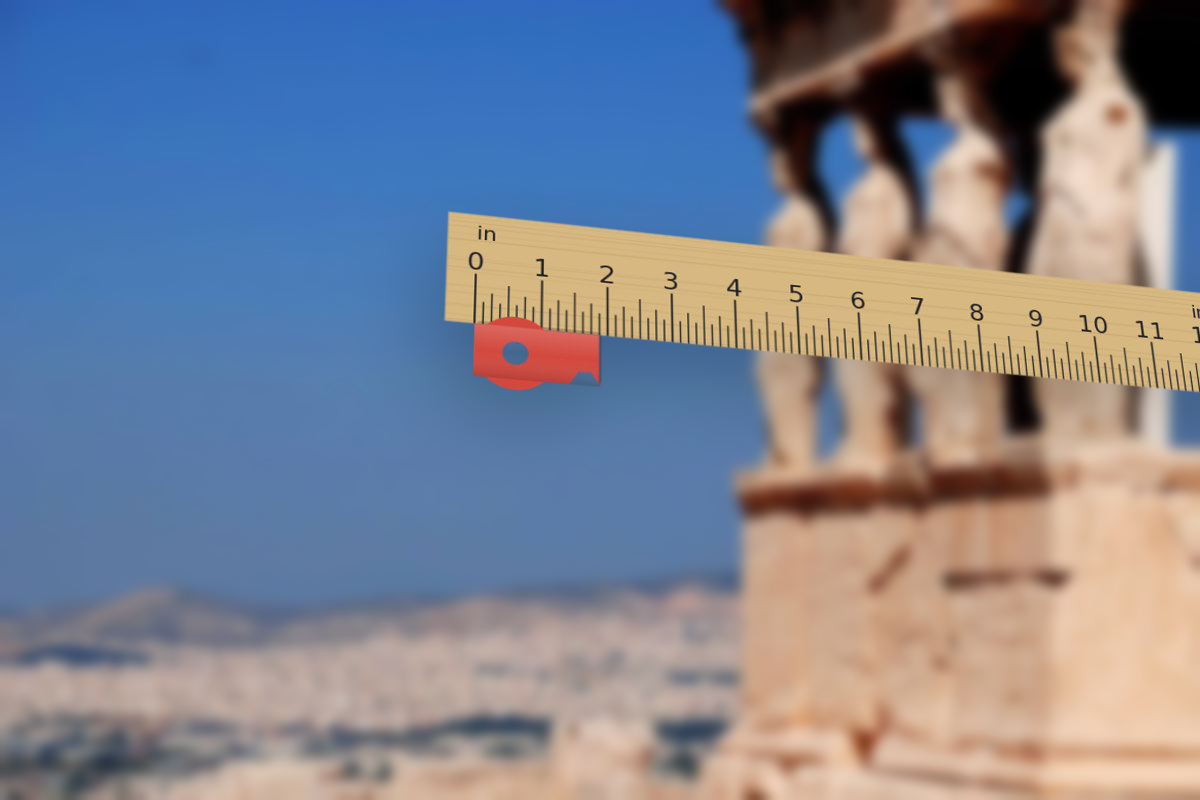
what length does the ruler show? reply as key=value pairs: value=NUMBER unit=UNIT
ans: value=1.875 unit=in
